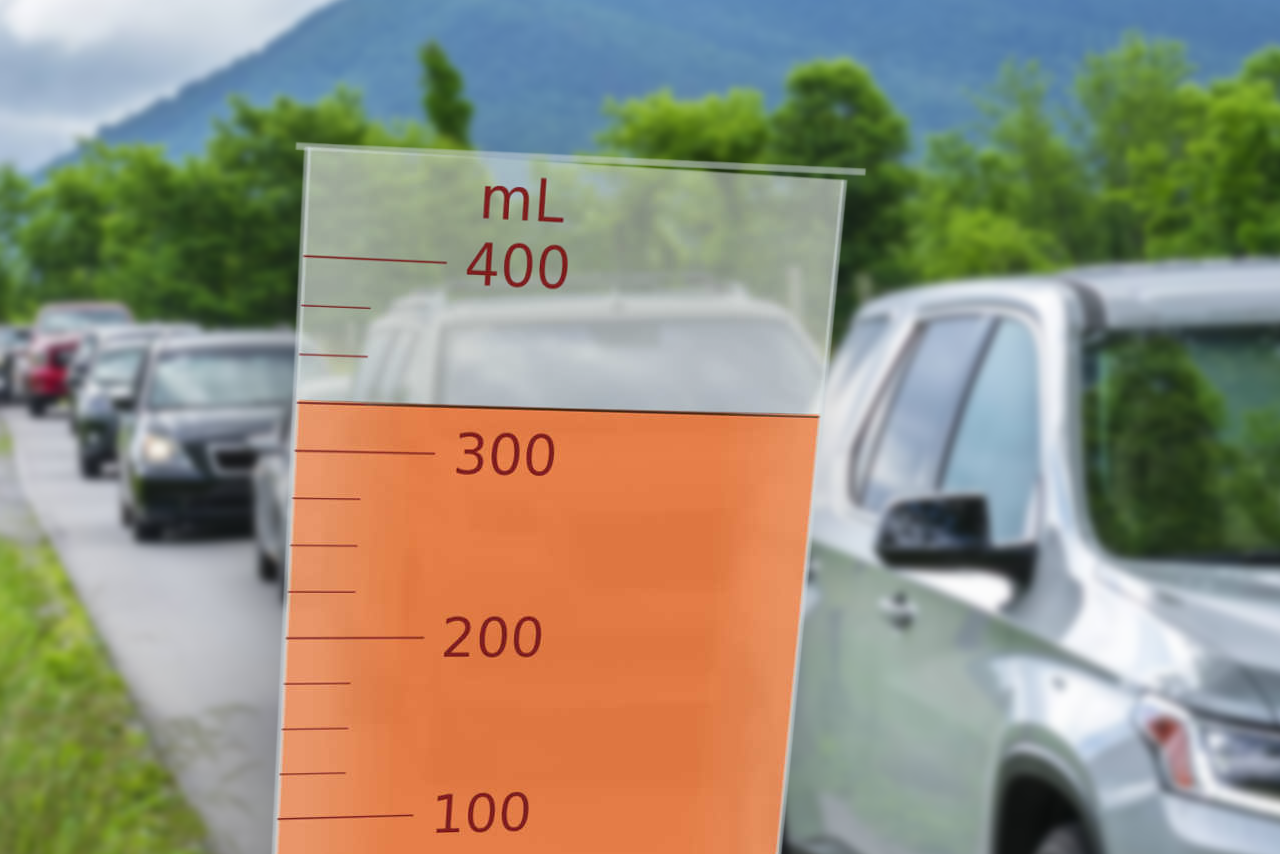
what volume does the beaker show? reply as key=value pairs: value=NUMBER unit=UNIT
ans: value=325 unit=mL
